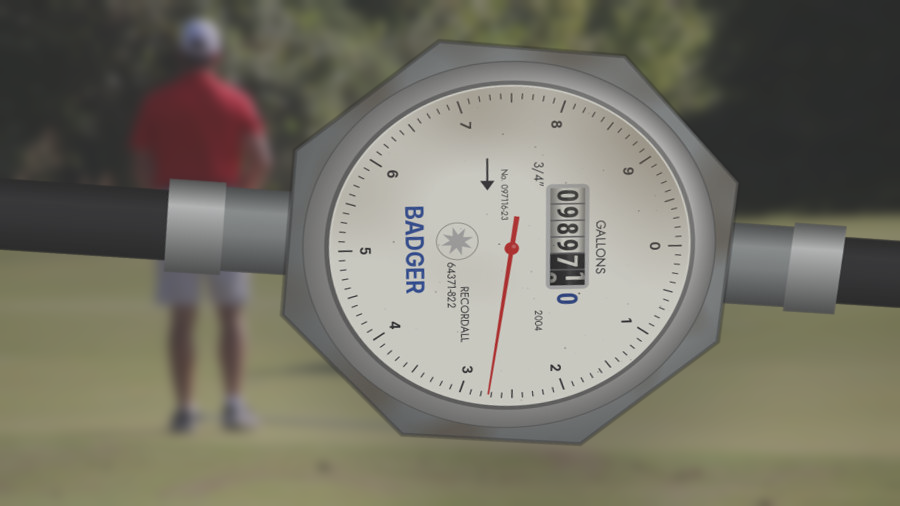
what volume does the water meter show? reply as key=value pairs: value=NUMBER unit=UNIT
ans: value=989712.7 unit=gal
